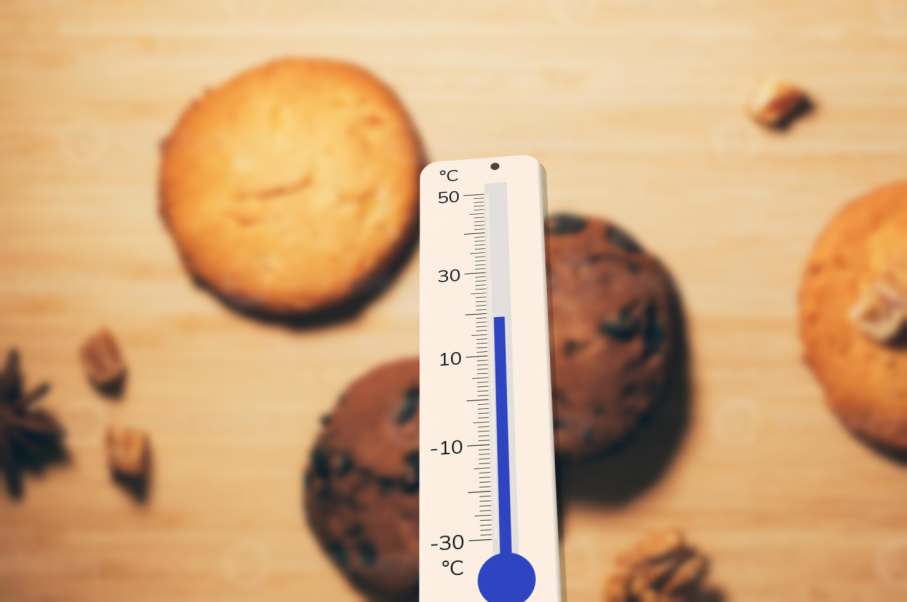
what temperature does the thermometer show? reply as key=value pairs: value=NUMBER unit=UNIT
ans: value=19 unit=°C
